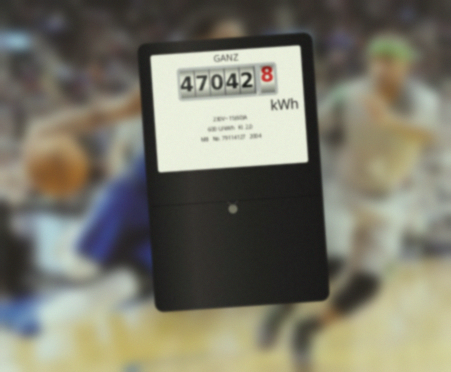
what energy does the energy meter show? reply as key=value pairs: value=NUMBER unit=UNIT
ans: value=47042.8 unit=kWh
